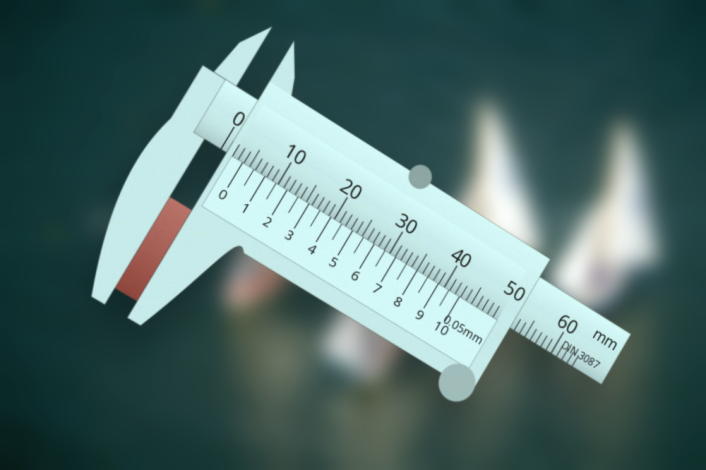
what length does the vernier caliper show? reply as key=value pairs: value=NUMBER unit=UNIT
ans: value=3.8 unit=mm
